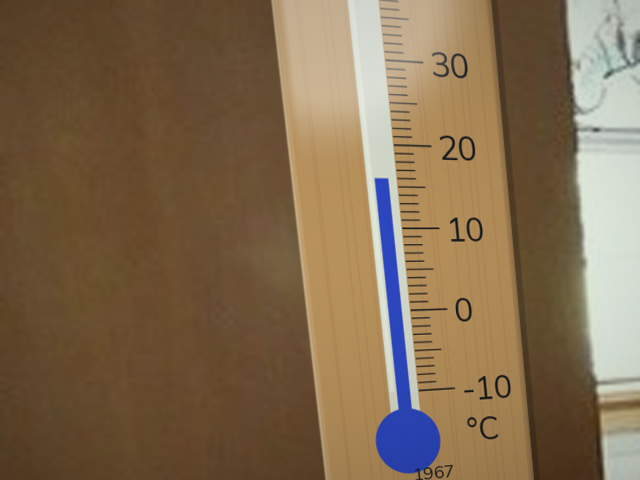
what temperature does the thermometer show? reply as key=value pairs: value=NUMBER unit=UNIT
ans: value=16 unit=°C
